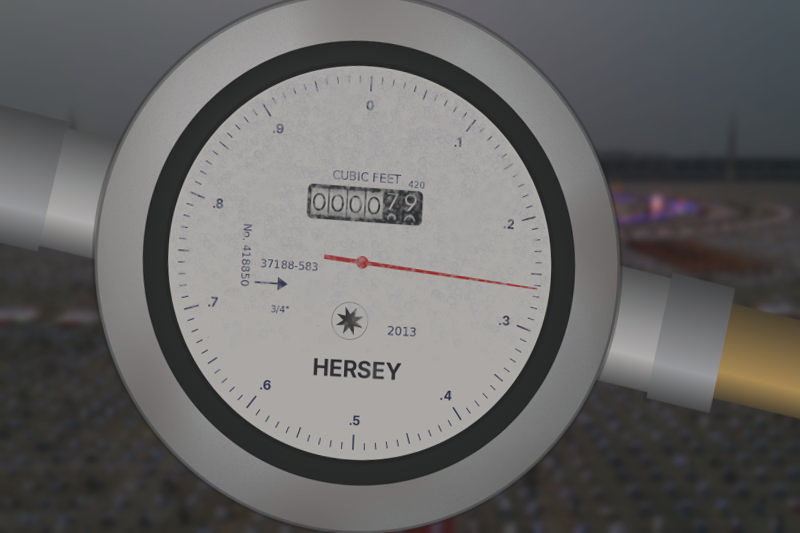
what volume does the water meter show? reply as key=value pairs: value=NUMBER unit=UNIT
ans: value=79.26 unit=ft³
